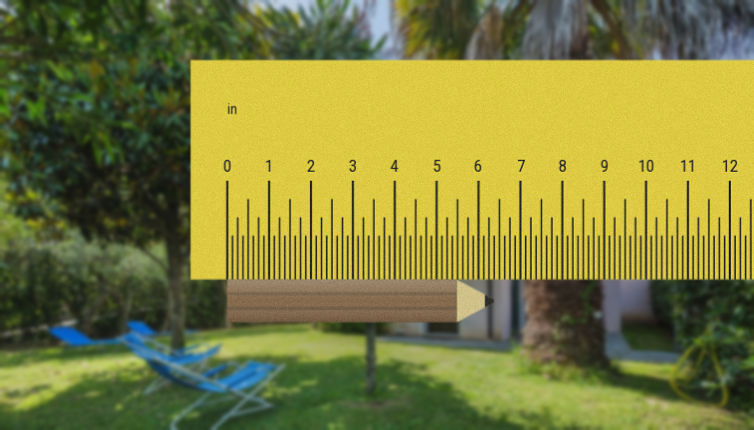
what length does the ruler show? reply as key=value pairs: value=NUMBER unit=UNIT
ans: value=6.375 unit=in
